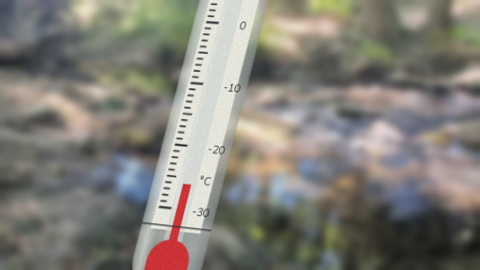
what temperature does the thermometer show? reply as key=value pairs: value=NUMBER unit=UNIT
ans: value=-26 unit=°C
